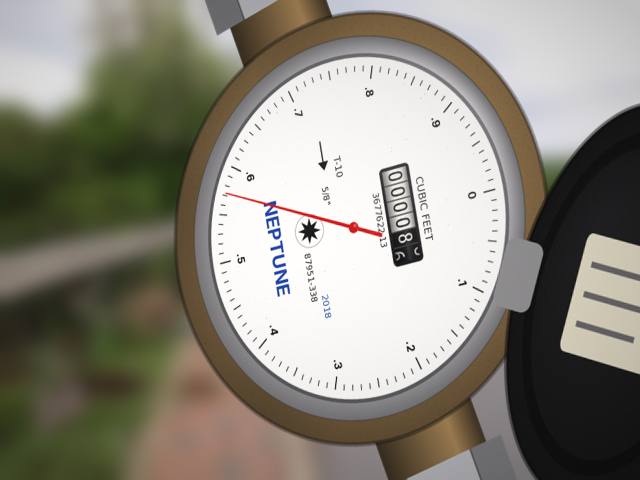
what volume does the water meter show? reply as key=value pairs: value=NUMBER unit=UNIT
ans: value=85.57 unit=ft³
